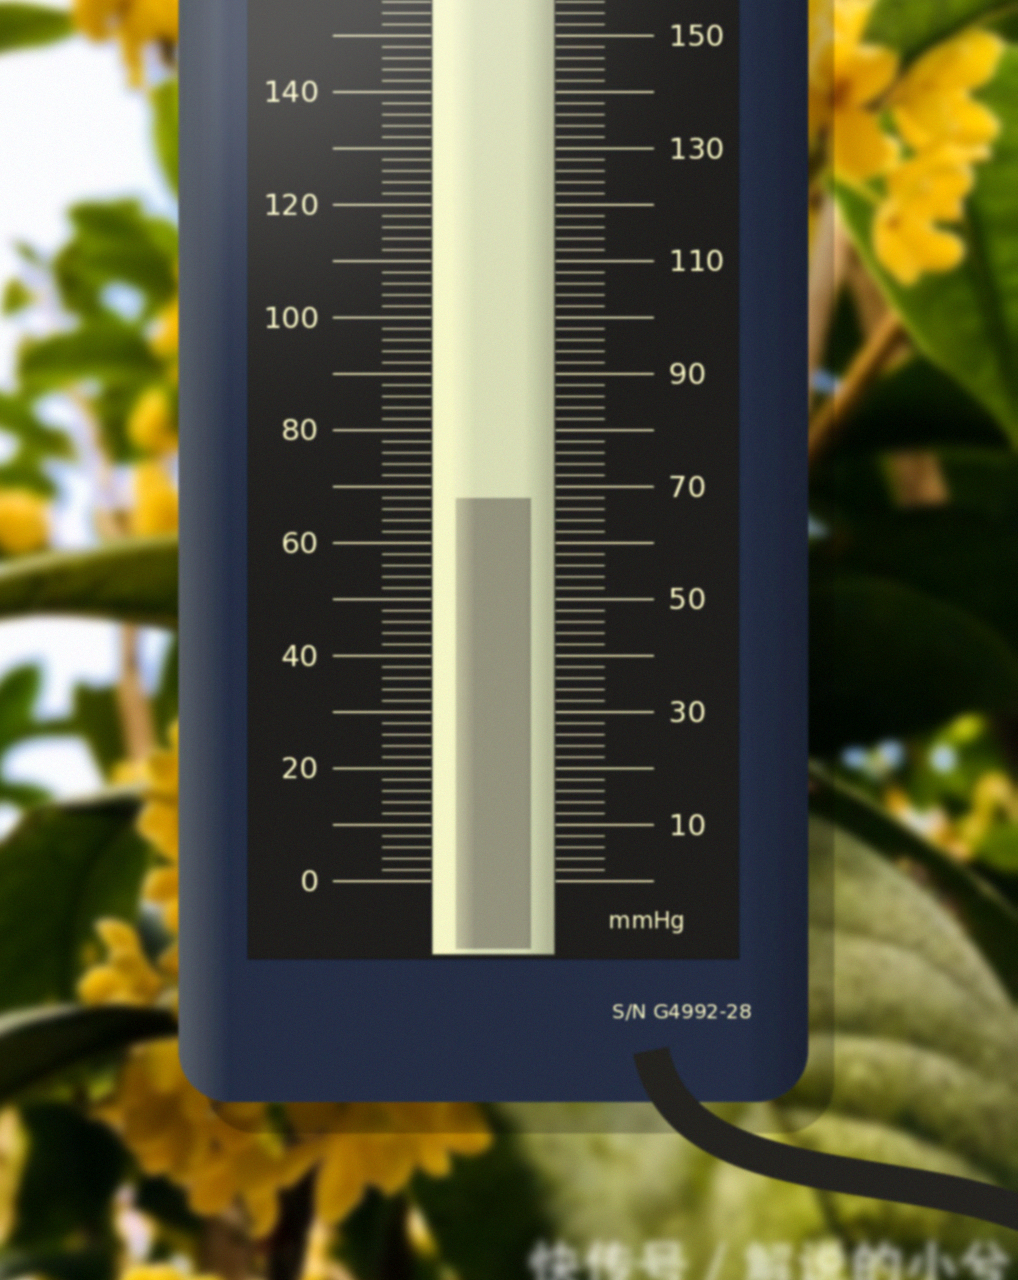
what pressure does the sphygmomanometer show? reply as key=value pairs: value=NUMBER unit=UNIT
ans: value=68 unit=mmHg
